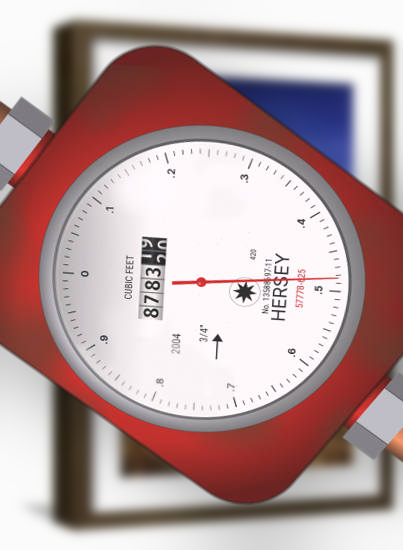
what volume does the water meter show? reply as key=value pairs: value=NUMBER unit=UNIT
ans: value=878319.48 unit=ft³
